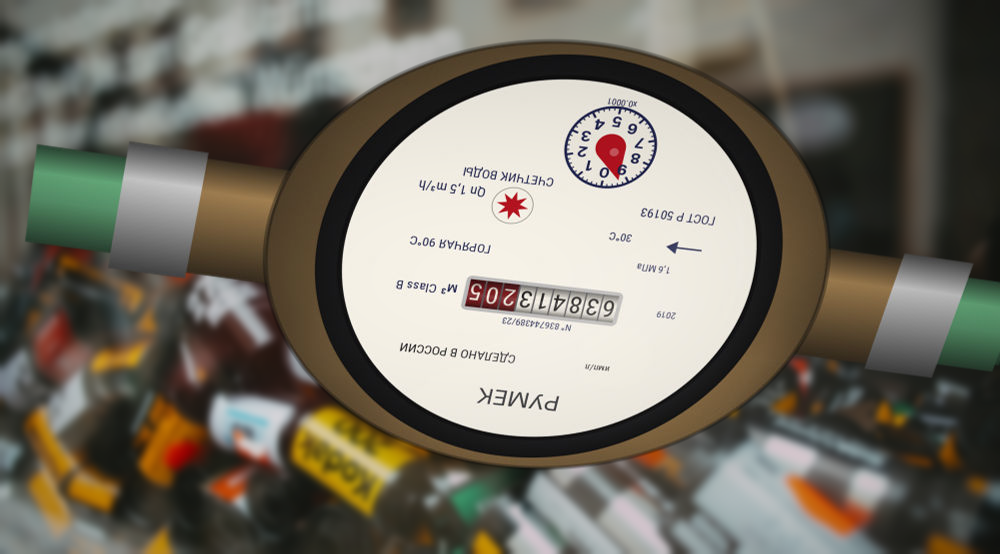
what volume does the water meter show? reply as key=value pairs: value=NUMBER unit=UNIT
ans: value=638413.2049 unit=m³
